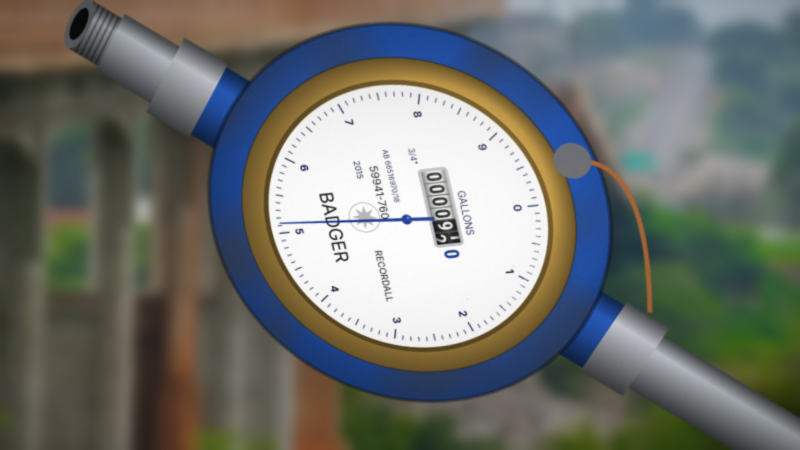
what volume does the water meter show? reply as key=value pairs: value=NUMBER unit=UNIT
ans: value=915.1 unit=gal
